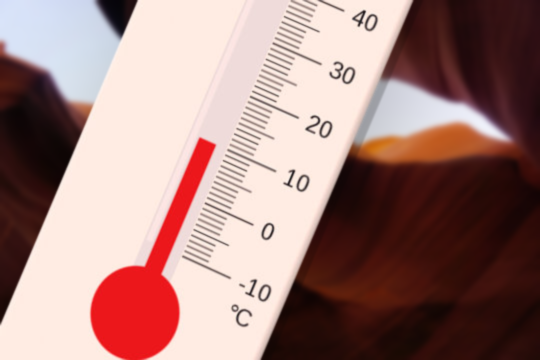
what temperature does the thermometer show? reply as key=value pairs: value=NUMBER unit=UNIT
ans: value=10 unit=°C
